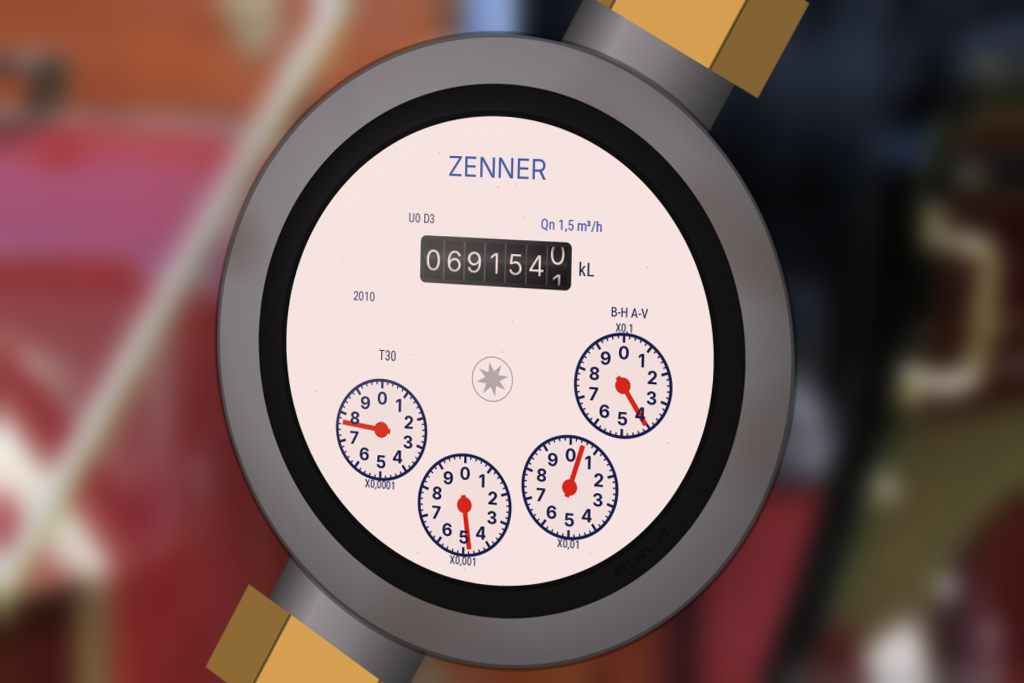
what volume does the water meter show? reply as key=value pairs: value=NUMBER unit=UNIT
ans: value=691540.4047 unit=kL
